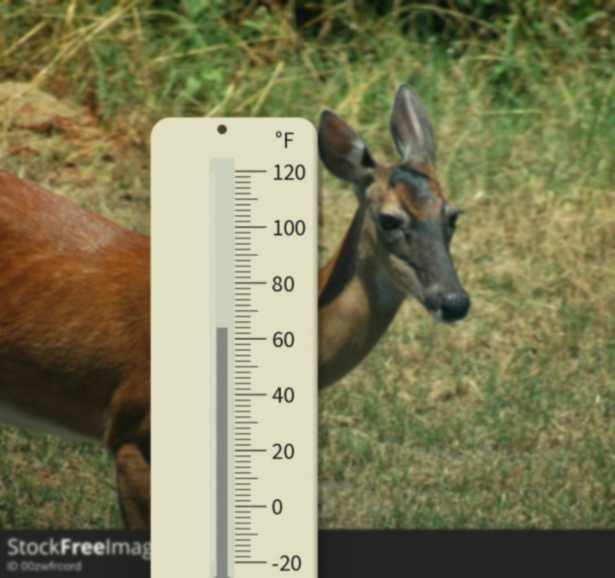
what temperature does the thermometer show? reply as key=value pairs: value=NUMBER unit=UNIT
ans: value=64 unit=°F
